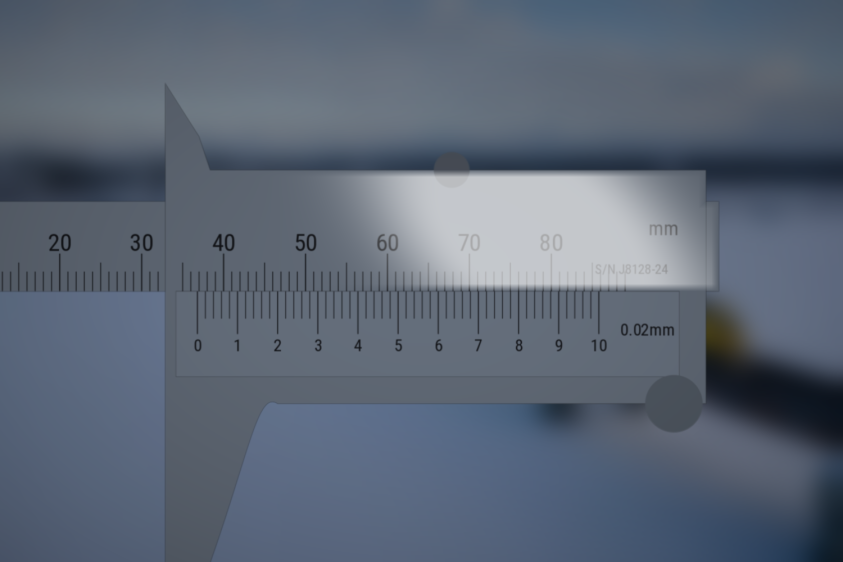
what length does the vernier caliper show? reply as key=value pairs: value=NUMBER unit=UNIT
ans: value=36.8 unit=mm
